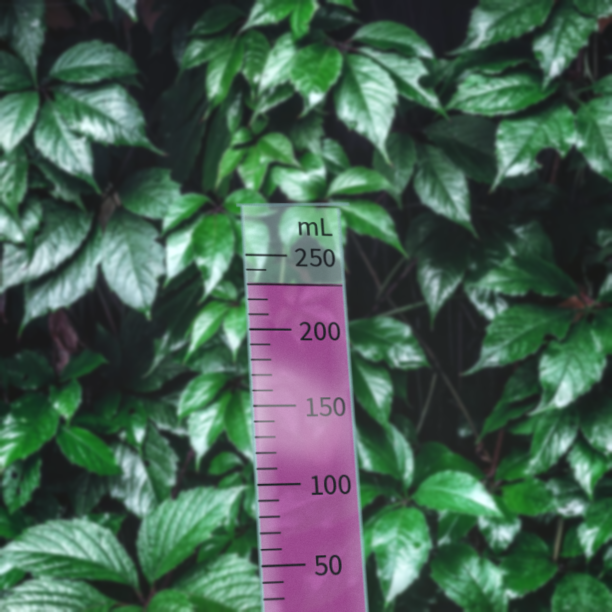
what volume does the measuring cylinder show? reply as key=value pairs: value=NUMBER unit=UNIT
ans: value=230 unit=mL
